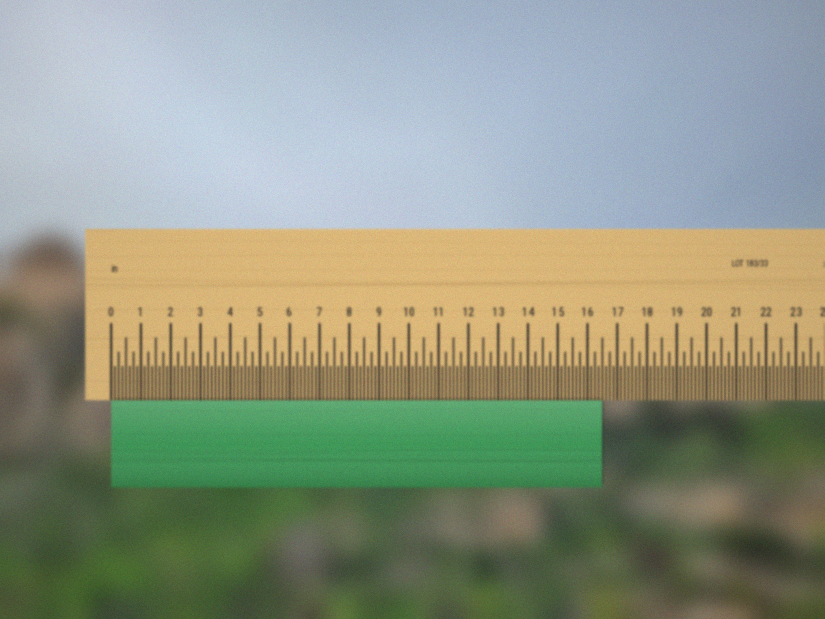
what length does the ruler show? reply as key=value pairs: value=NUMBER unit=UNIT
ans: value=16.5 unit=in
